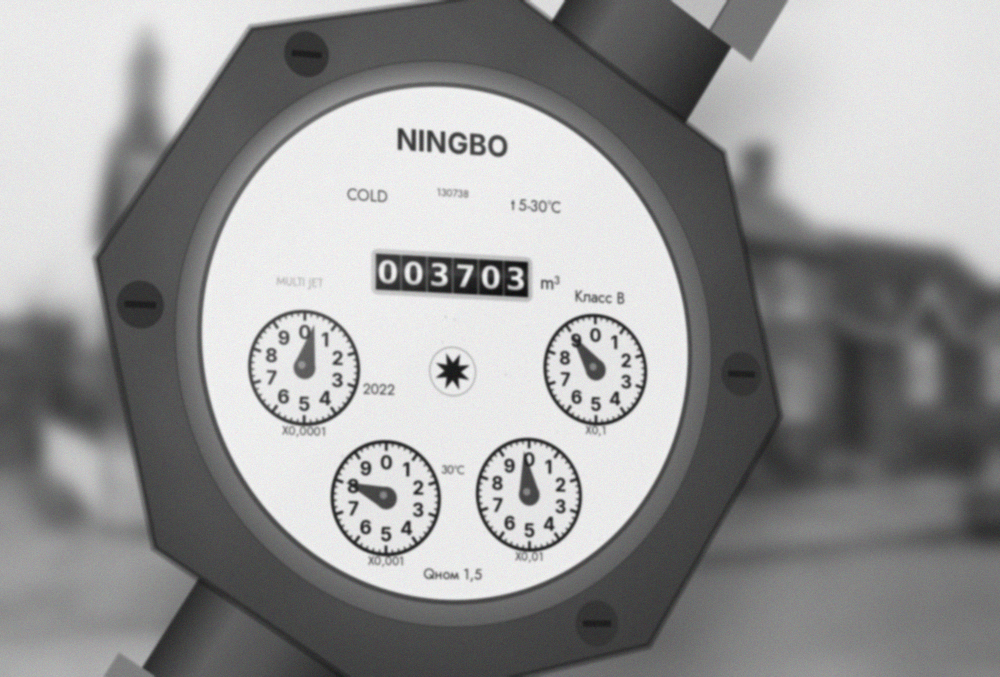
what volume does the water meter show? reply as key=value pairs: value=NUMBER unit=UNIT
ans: value=3703.8980 unit=m³
